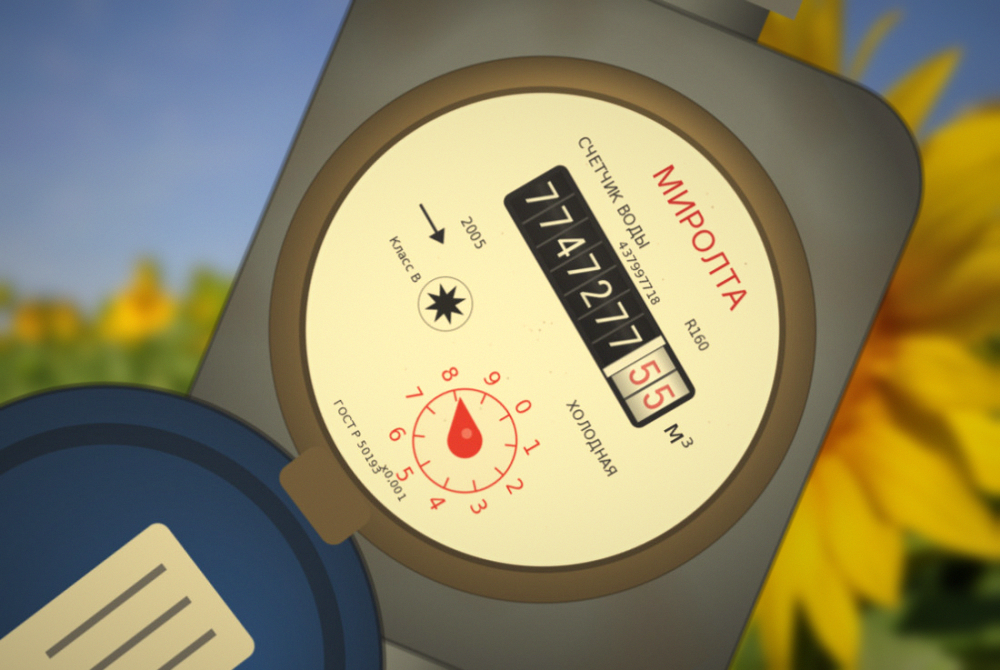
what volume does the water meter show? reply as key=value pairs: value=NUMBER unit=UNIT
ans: value=7747277.558 unit=m³
